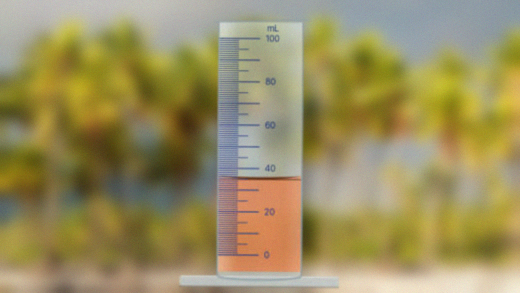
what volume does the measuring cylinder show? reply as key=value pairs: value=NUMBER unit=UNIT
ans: value=35 unit=mL
